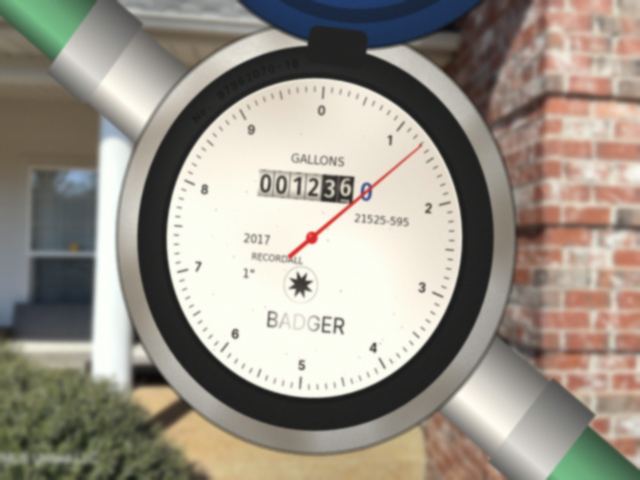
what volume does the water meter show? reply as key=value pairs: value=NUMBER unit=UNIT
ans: value=12361.3 unit=gal
